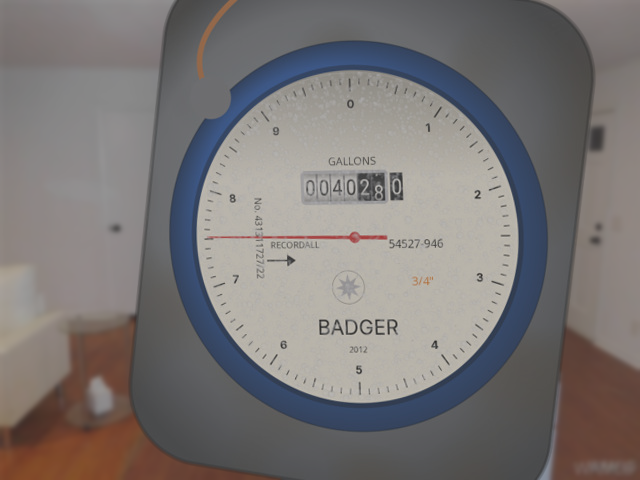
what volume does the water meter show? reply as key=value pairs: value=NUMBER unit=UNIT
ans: value=40277.5 unit=gal
